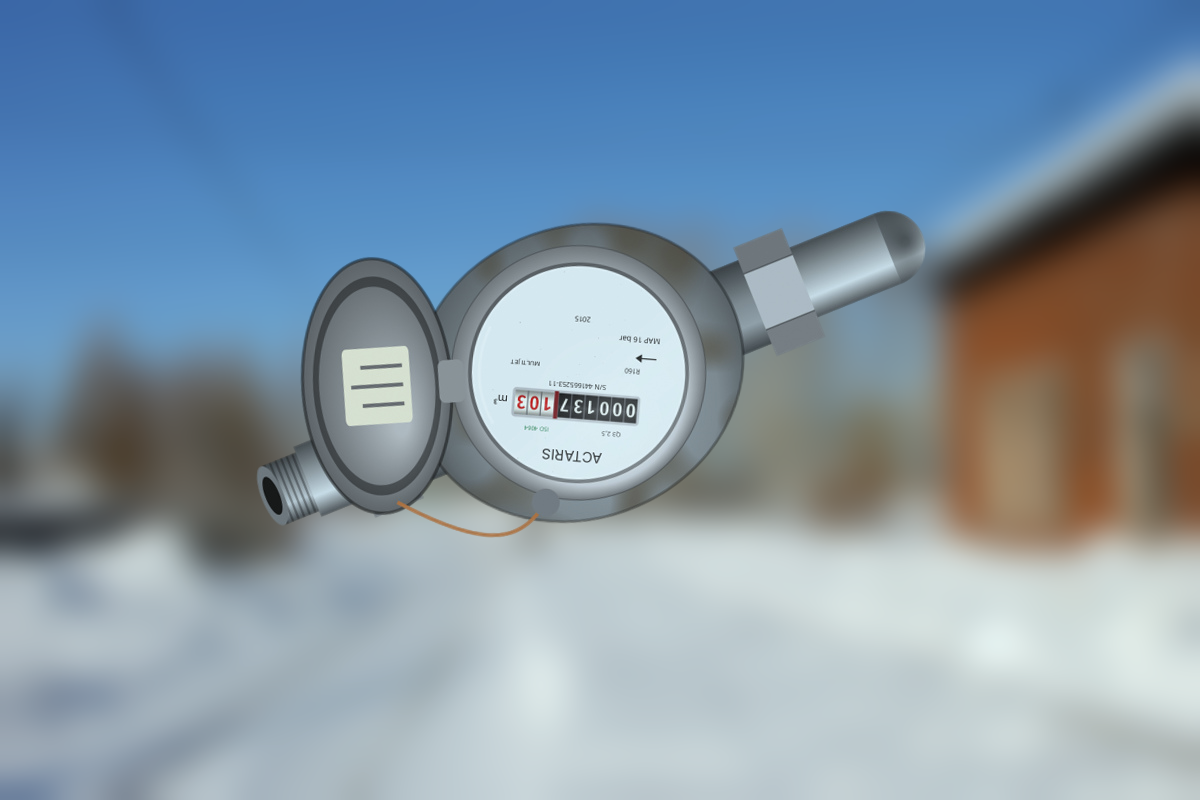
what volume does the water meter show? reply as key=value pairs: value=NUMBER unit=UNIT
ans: value=137.103 unit=m³
